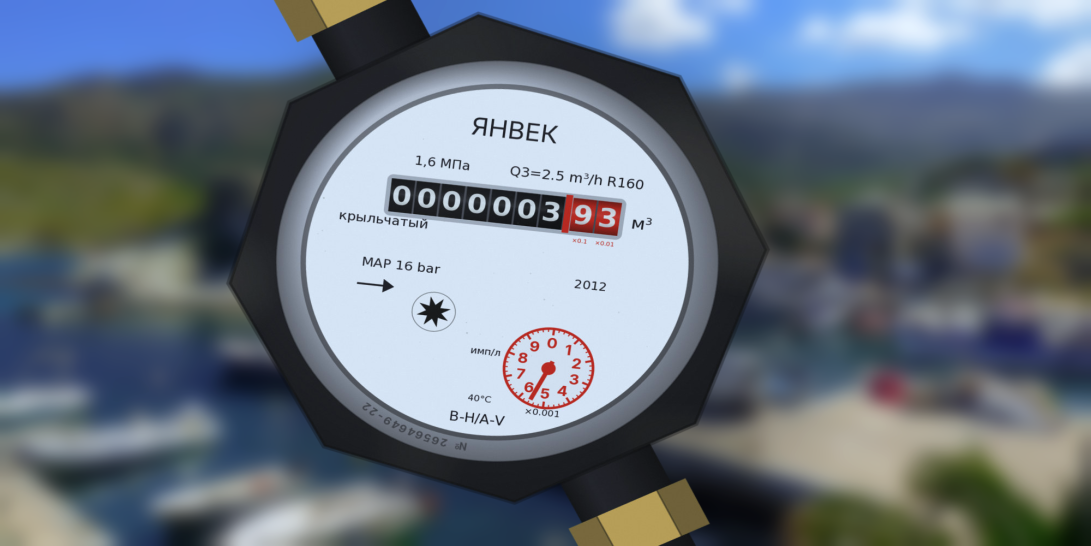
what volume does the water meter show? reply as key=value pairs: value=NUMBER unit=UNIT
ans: value=3.935 unit=m³
